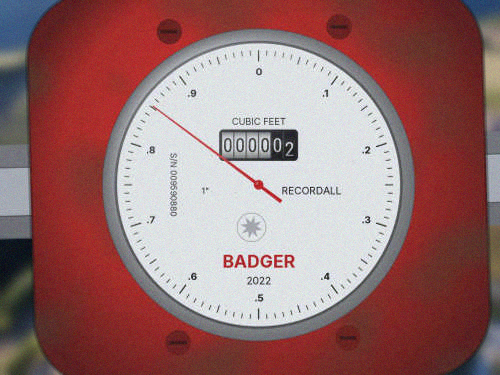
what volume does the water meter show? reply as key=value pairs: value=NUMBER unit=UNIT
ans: value=1.85 unit=ft³
